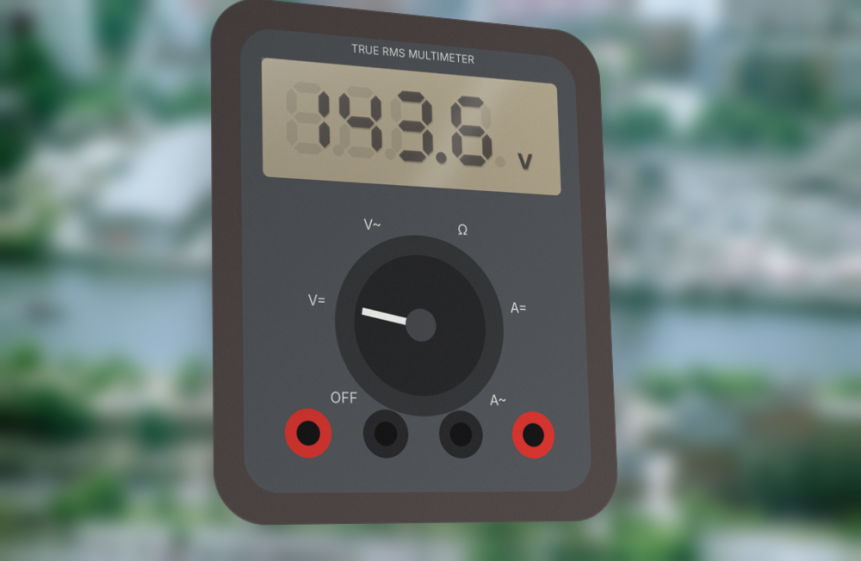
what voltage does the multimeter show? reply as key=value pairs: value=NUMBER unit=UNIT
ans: value=143.6 unit=V
